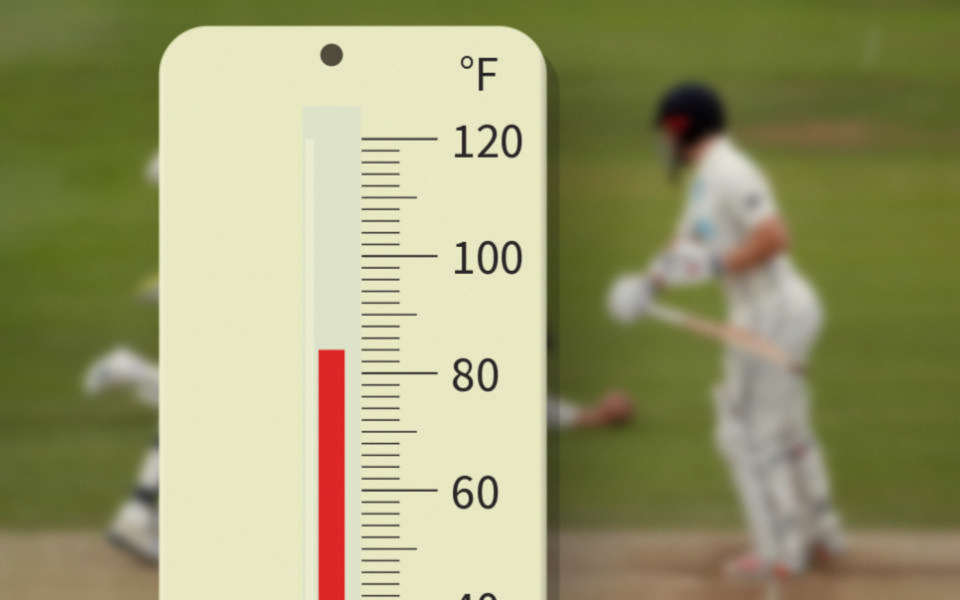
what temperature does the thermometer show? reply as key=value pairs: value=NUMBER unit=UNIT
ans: value=84 unit=°F
